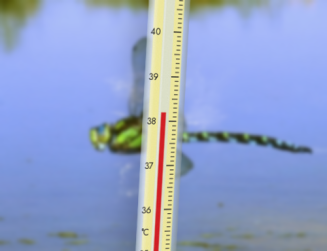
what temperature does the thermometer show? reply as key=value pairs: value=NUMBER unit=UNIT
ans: value=38.2 unit=°C
